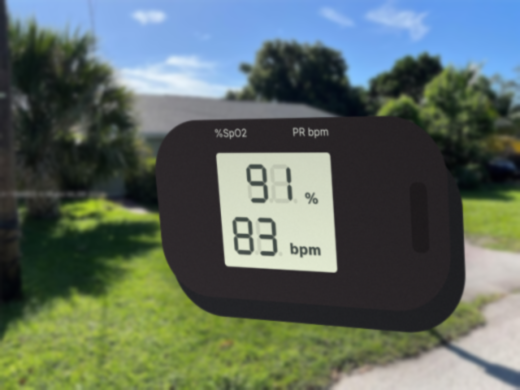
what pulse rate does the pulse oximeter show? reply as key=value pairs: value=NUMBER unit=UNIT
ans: value=83 unit=bpm
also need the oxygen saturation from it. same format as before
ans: value=91 unit=%
